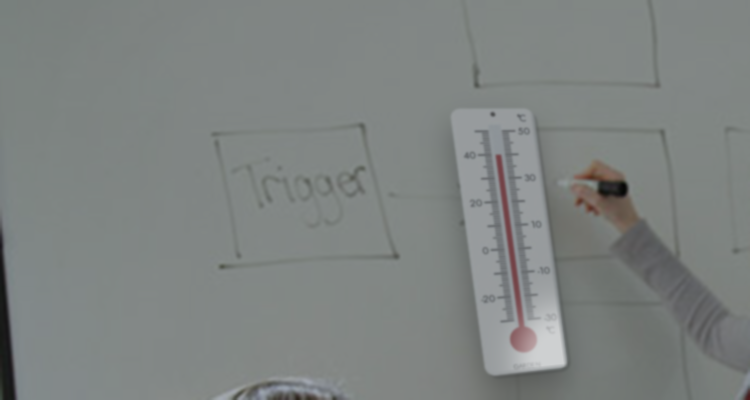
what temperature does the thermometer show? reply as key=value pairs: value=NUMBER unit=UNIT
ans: value=40 unit=°C
